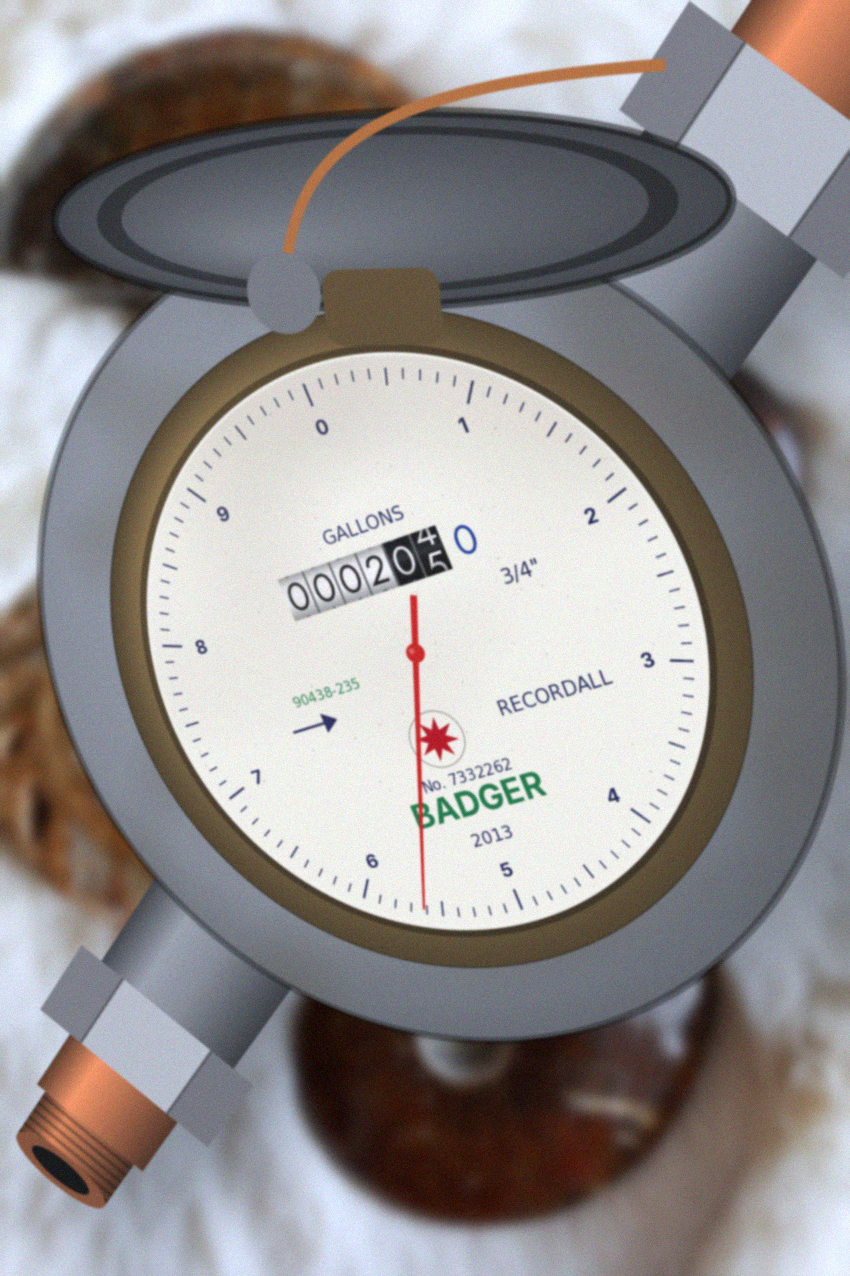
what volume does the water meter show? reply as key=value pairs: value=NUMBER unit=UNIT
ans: value=2045.6 unit=gal
